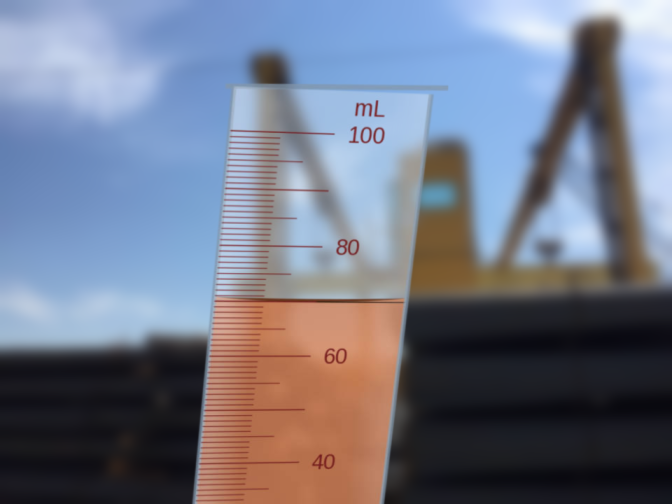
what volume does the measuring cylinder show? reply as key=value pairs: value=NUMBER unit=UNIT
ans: value=70 unit=mL
